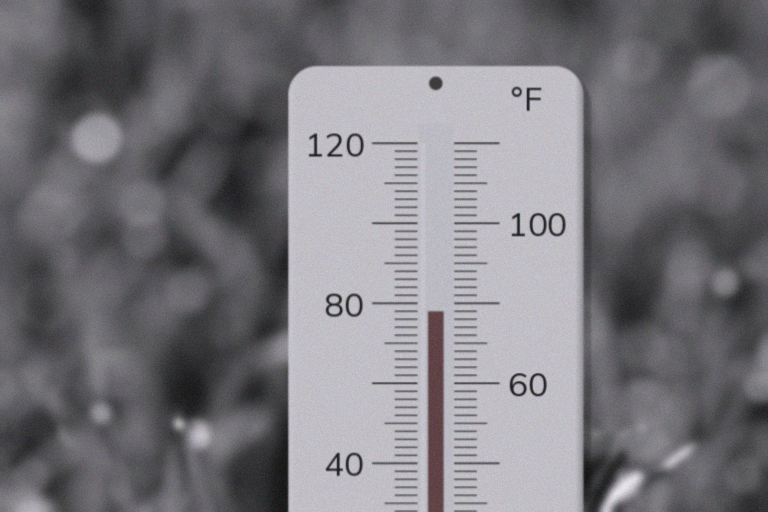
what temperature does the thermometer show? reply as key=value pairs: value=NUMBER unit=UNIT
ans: value=78 unit=°F
